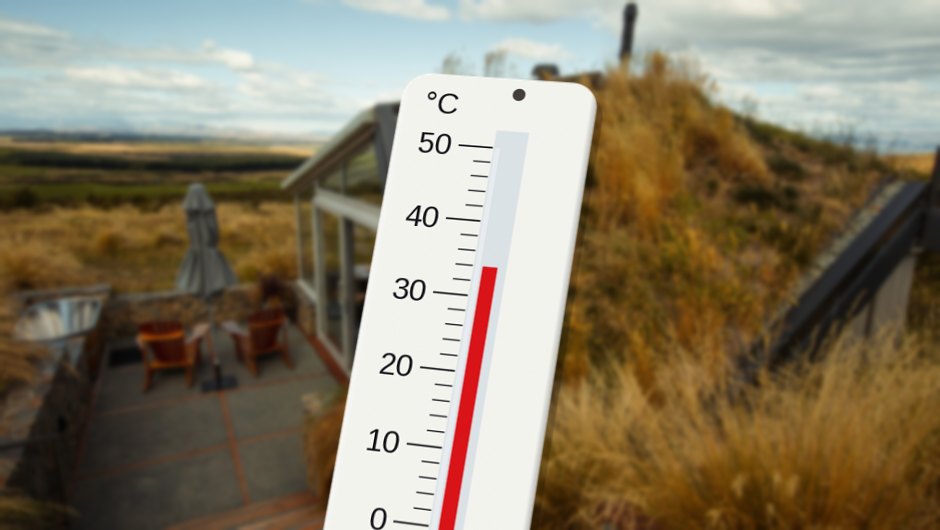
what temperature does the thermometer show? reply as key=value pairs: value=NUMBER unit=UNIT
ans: value=34 unit=°C
